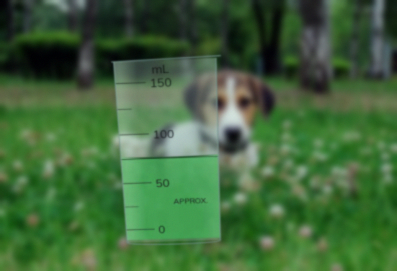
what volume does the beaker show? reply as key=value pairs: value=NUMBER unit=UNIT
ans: value=75 unit=mL
